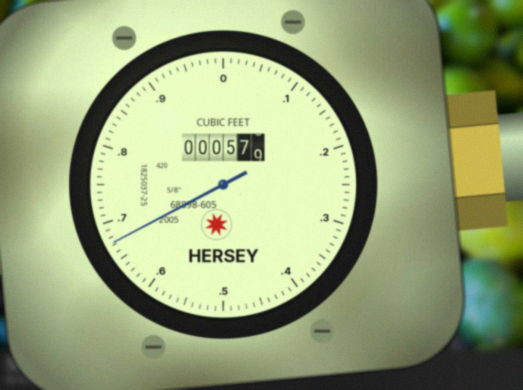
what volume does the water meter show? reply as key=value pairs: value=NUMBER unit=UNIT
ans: value=578.67 unit=ft³
